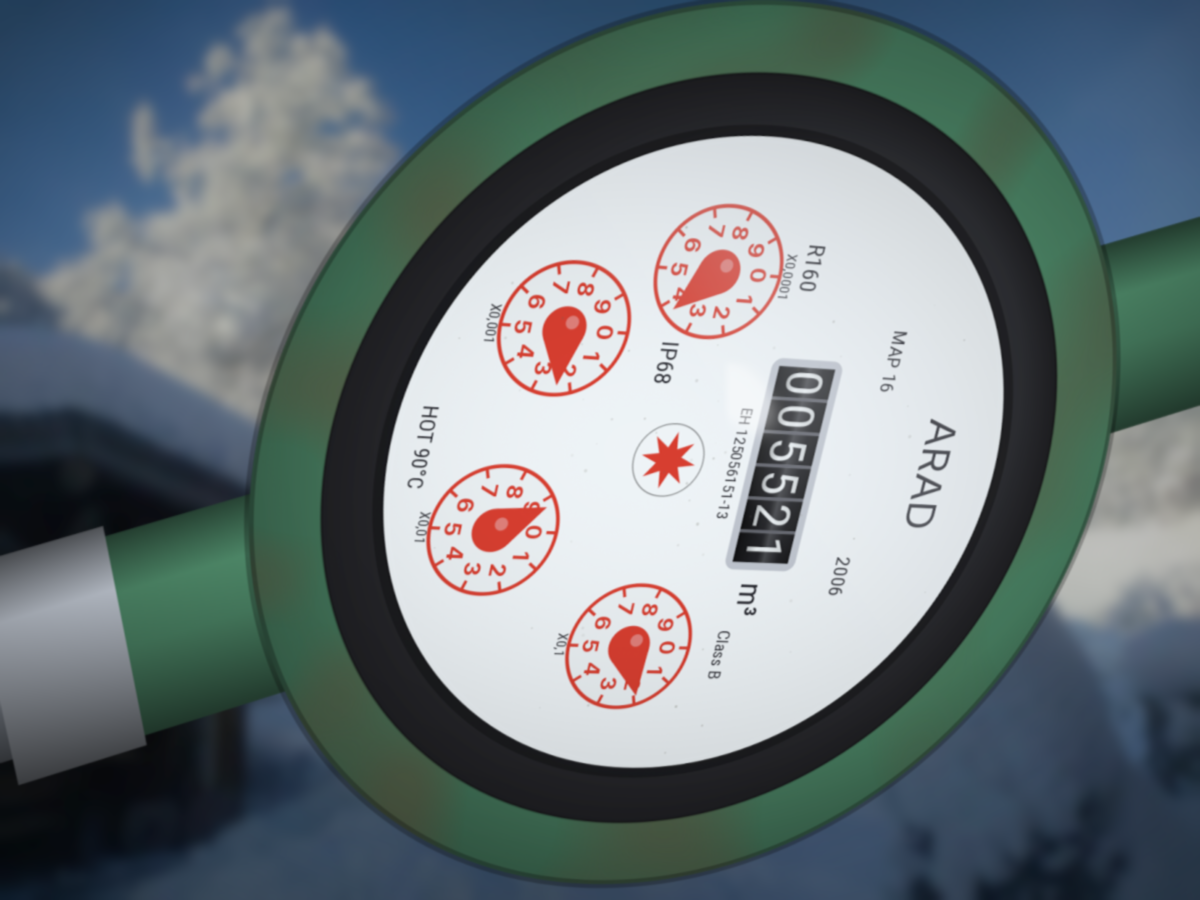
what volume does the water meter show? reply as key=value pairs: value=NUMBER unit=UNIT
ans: value=5521.1923 unit=m³
